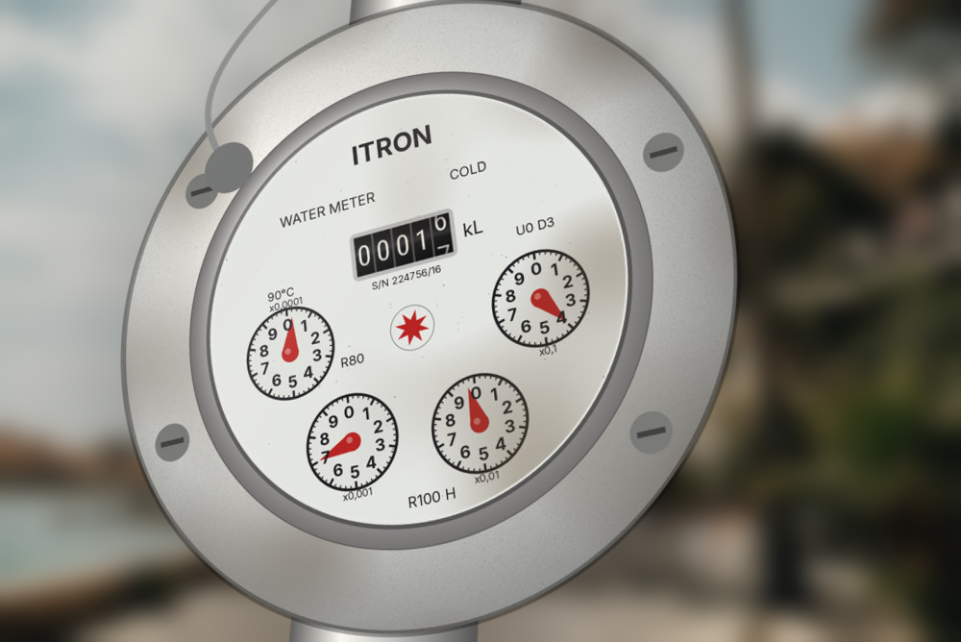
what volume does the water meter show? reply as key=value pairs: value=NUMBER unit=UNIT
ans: value=16.3970 unit=kL
